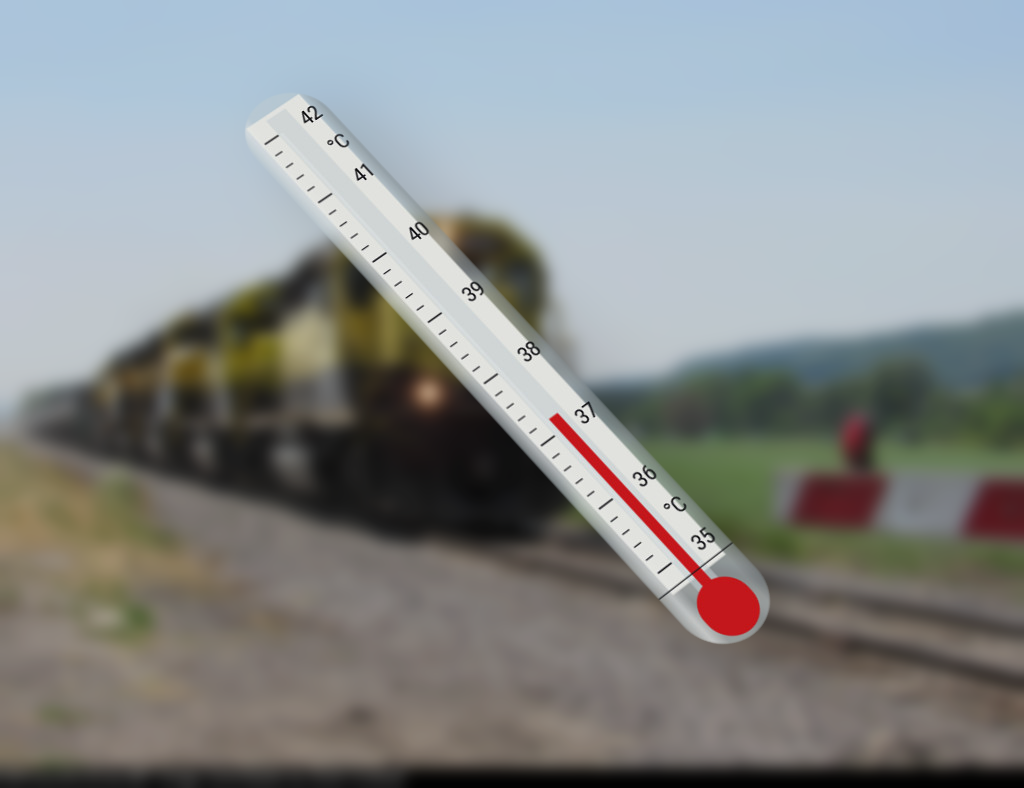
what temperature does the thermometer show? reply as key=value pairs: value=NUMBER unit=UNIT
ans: value=37.2 unit=°C
